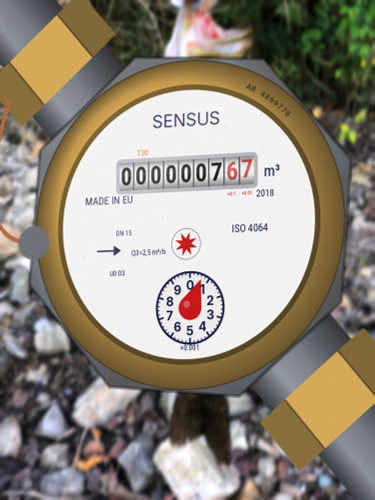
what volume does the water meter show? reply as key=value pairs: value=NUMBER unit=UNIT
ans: value=7.670 unit=m³
